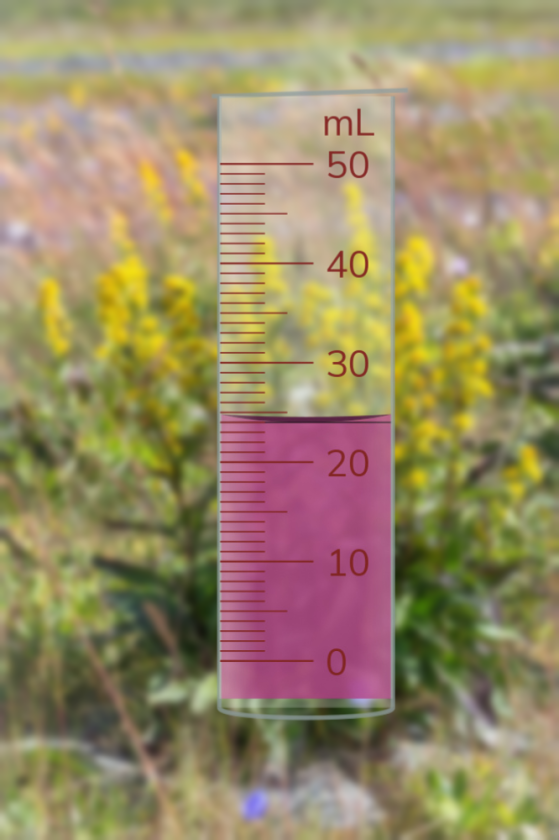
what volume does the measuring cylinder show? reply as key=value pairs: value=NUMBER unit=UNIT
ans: value=24 unit=mL
